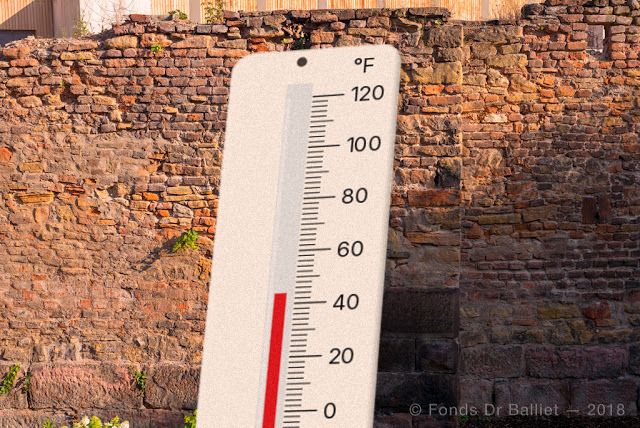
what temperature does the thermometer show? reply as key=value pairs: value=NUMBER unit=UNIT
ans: value=44 unit=°F
